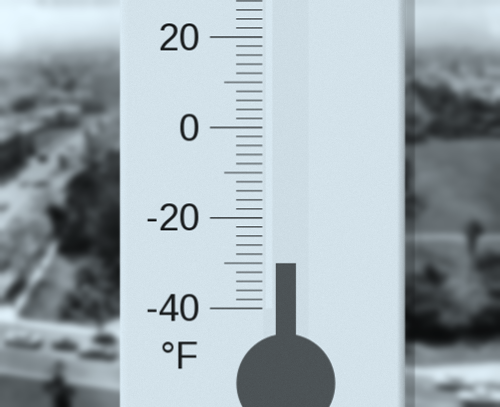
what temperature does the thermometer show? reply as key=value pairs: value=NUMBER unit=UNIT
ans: value=-30 unit=°F
